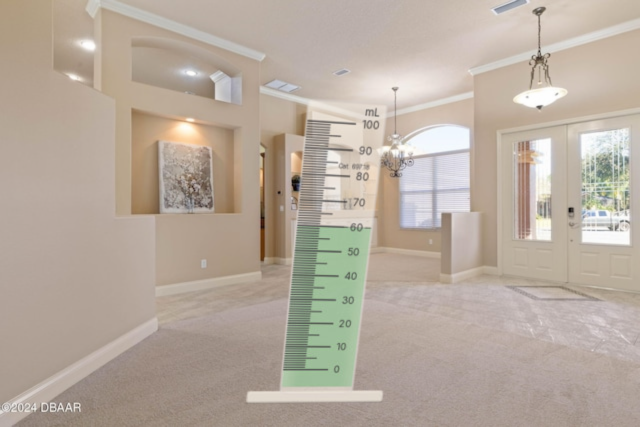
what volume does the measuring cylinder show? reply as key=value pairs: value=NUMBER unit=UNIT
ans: value=60 unit=mL
